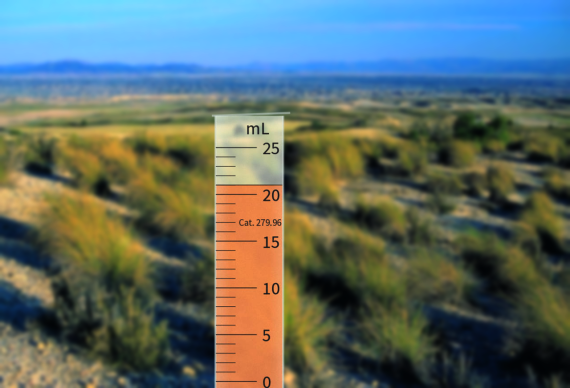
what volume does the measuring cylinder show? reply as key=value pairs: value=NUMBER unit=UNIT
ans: value=21 unit=mL
